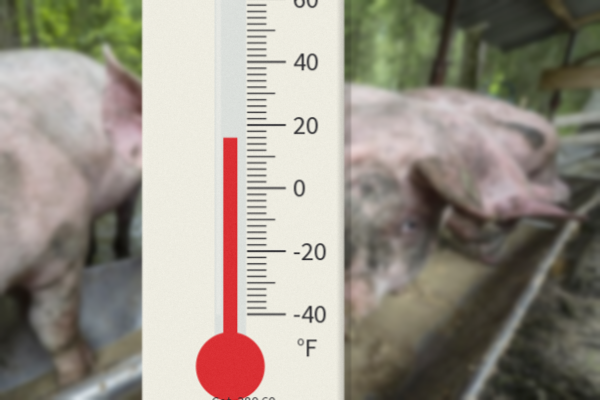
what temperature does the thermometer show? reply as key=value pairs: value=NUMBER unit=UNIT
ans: value=16 unit=°F
